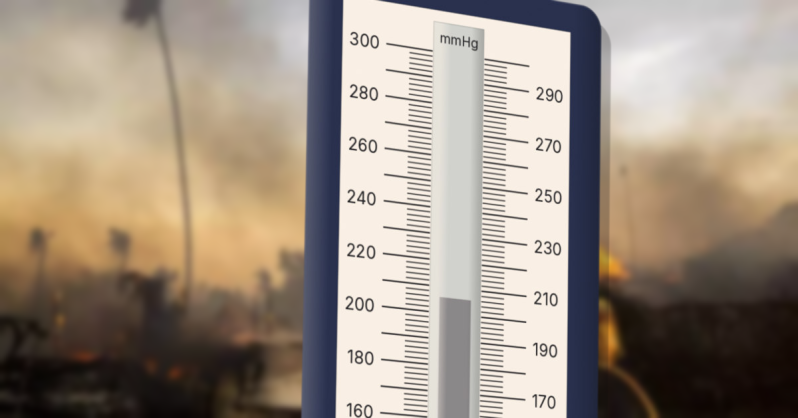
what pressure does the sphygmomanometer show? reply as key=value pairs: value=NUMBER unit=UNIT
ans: value=206 unit=mmHg
